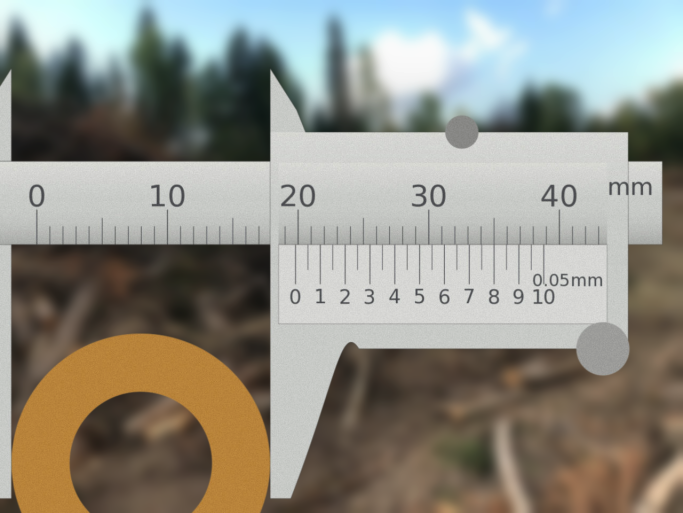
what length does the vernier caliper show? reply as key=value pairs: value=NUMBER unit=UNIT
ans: value=19.8 unit=mm
